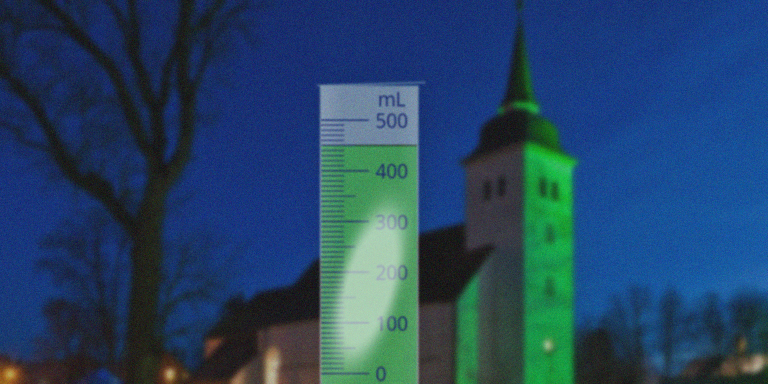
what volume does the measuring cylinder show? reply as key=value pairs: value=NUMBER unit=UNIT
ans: value=450 unit=mL
